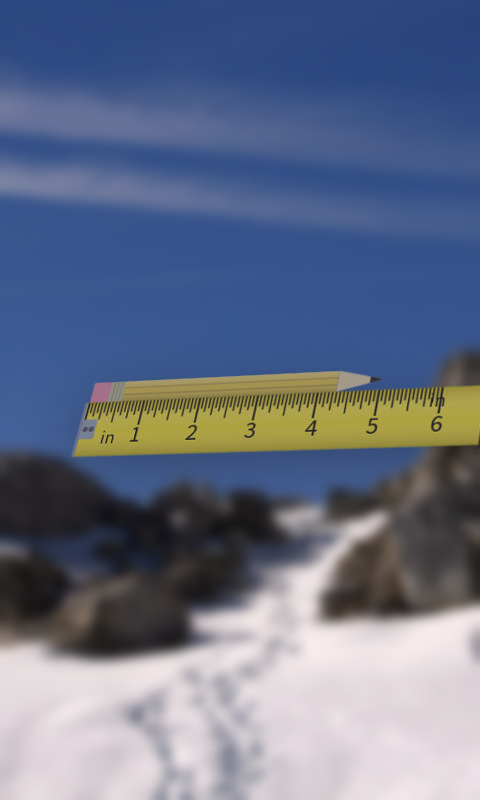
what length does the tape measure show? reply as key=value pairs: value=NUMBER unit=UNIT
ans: value=5 unit=in
